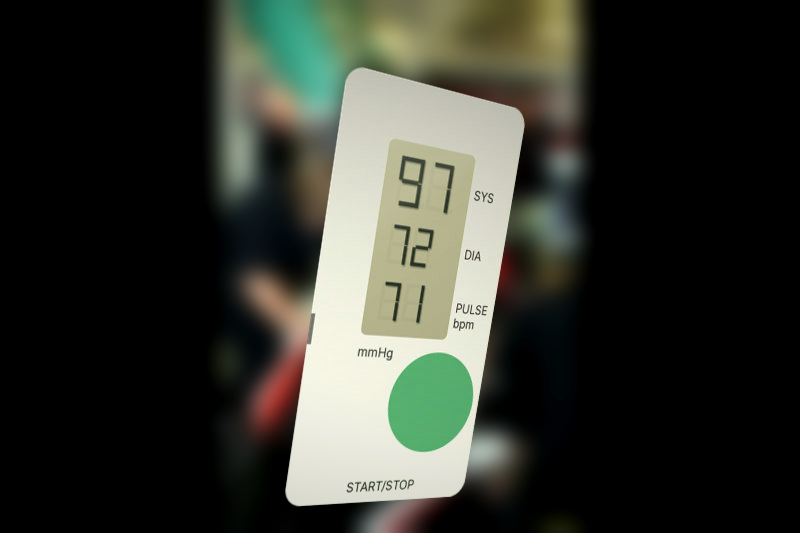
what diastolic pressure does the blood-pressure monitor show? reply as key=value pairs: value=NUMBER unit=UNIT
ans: value=72 unit=mmHg
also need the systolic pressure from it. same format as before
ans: value=97 unit=mmHg
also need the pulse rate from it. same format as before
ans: value=71 unit=bpm
